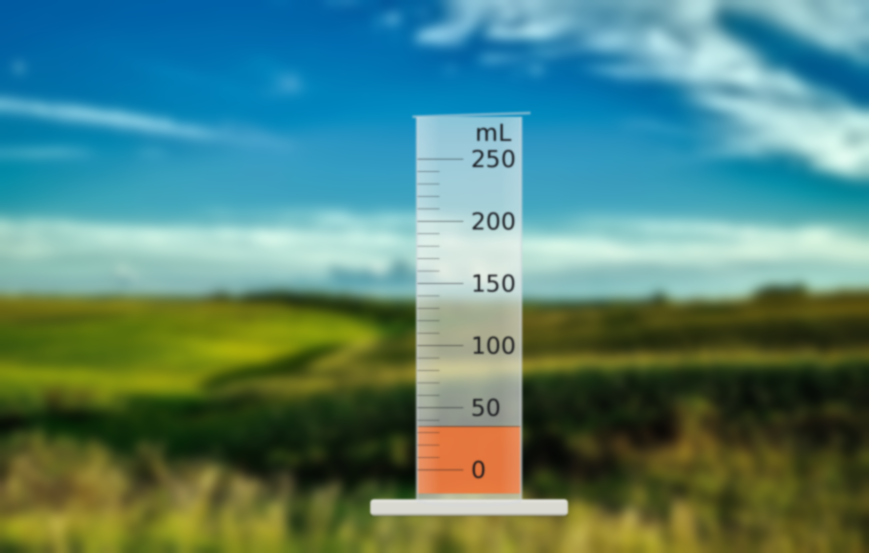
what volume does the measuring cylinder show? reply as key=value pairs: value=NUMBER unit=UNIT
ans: value=35 unit=mL
